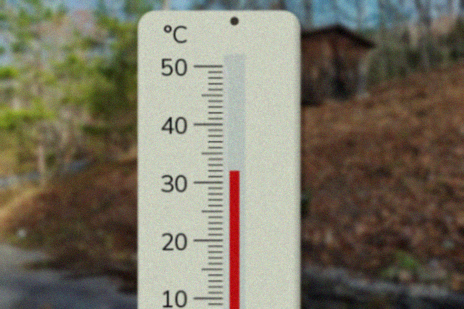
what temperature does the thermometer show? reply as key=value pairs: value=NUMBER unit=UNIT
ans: value=32 unit=°C
